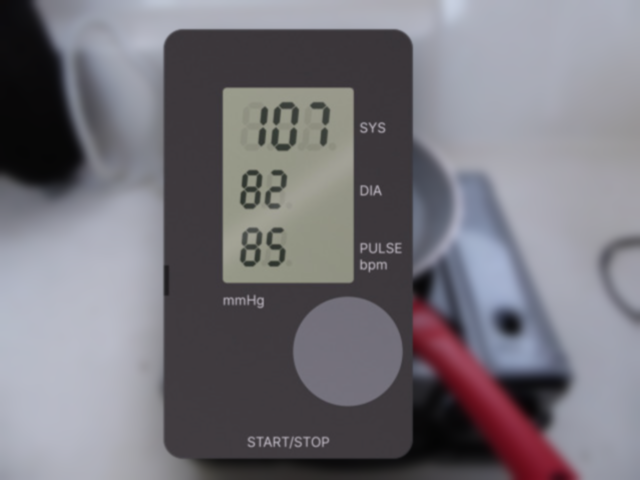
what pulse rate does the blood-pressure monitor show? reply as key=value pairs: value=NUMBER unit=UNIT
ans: value=85 unit=bpm
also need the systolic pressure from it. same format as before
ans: value=107 unit=mmHg
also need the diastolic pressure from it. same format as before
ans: value=82 unit=mmHg
